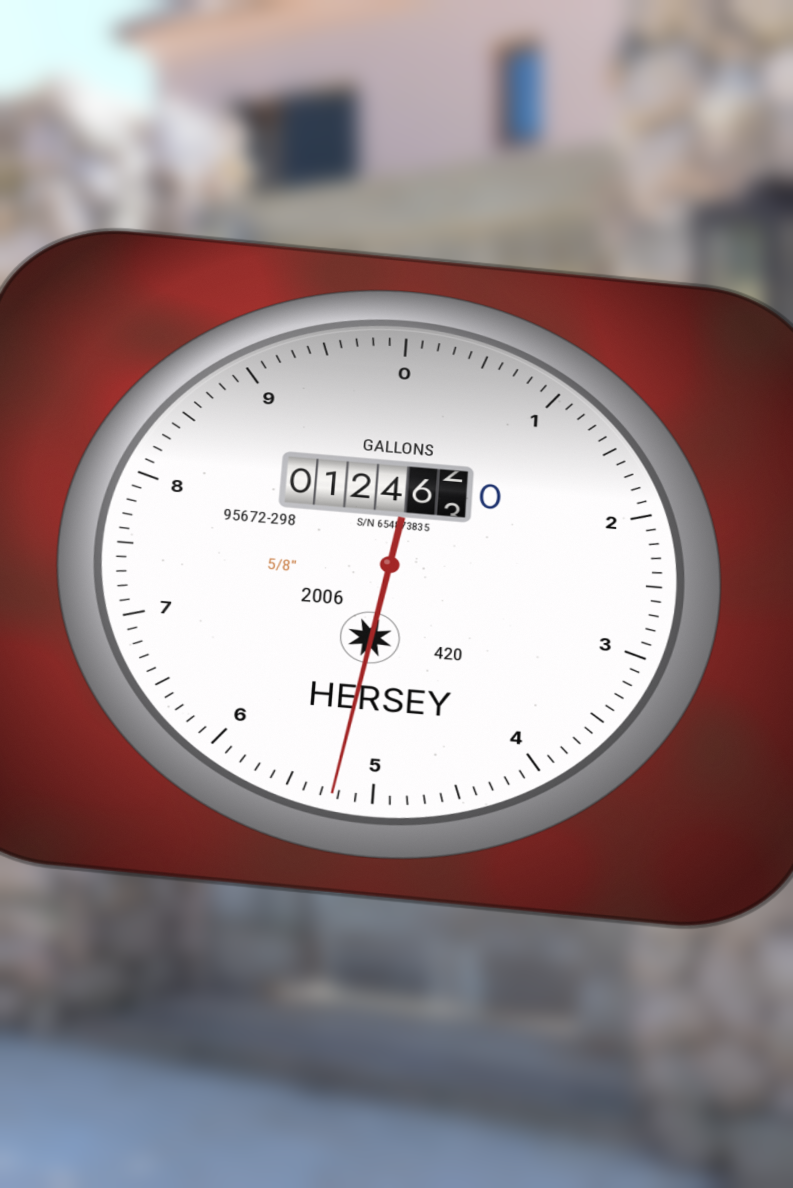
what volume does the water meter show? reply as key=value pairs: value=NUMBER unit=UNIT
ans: value=124625.2 unit=gal
